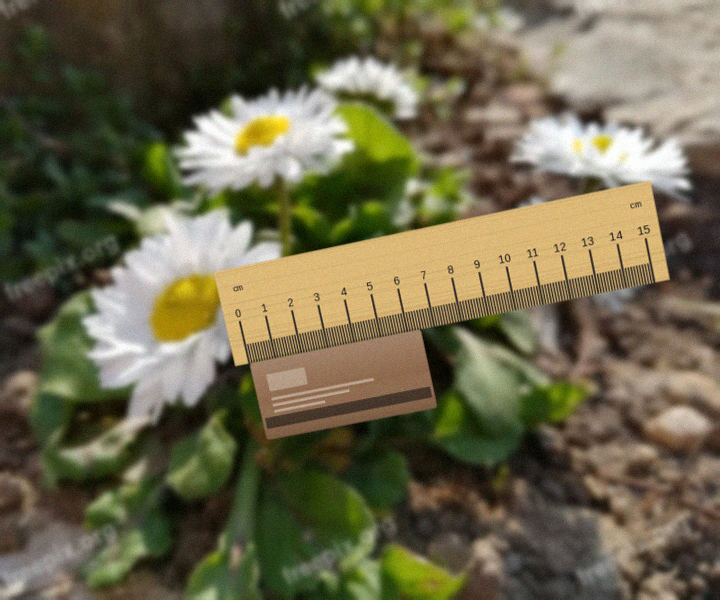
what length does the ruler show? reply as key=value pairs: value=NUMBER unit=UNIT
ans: value=6.5 unit=cm
